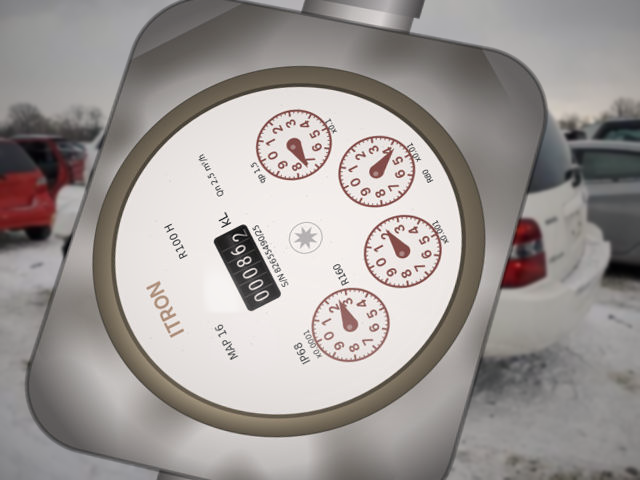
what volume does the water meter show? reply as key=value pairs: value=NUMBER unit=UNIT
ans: value=861.7422 unit=kL
